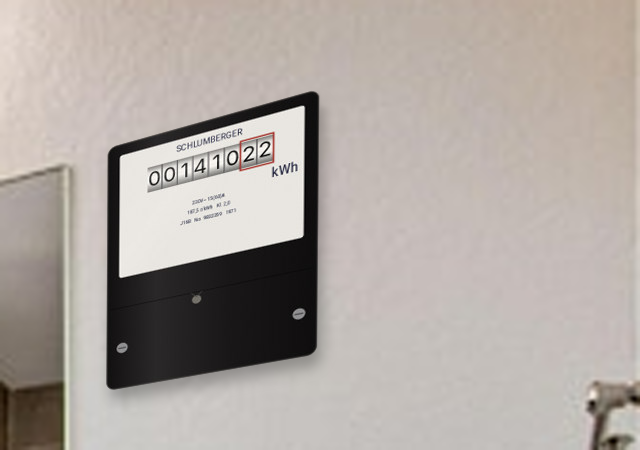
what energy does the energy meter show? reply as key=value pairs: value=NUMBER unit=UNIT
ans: value=1410.22 unit=kWh
